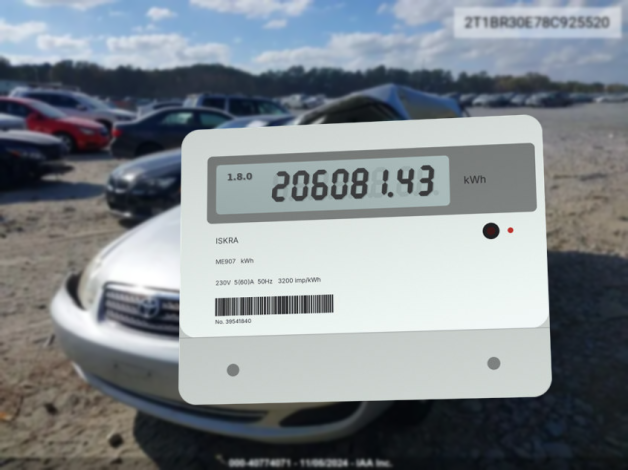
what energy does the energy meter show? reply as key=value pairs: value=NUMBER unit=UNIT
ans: value=206081.43 unit=kWh
